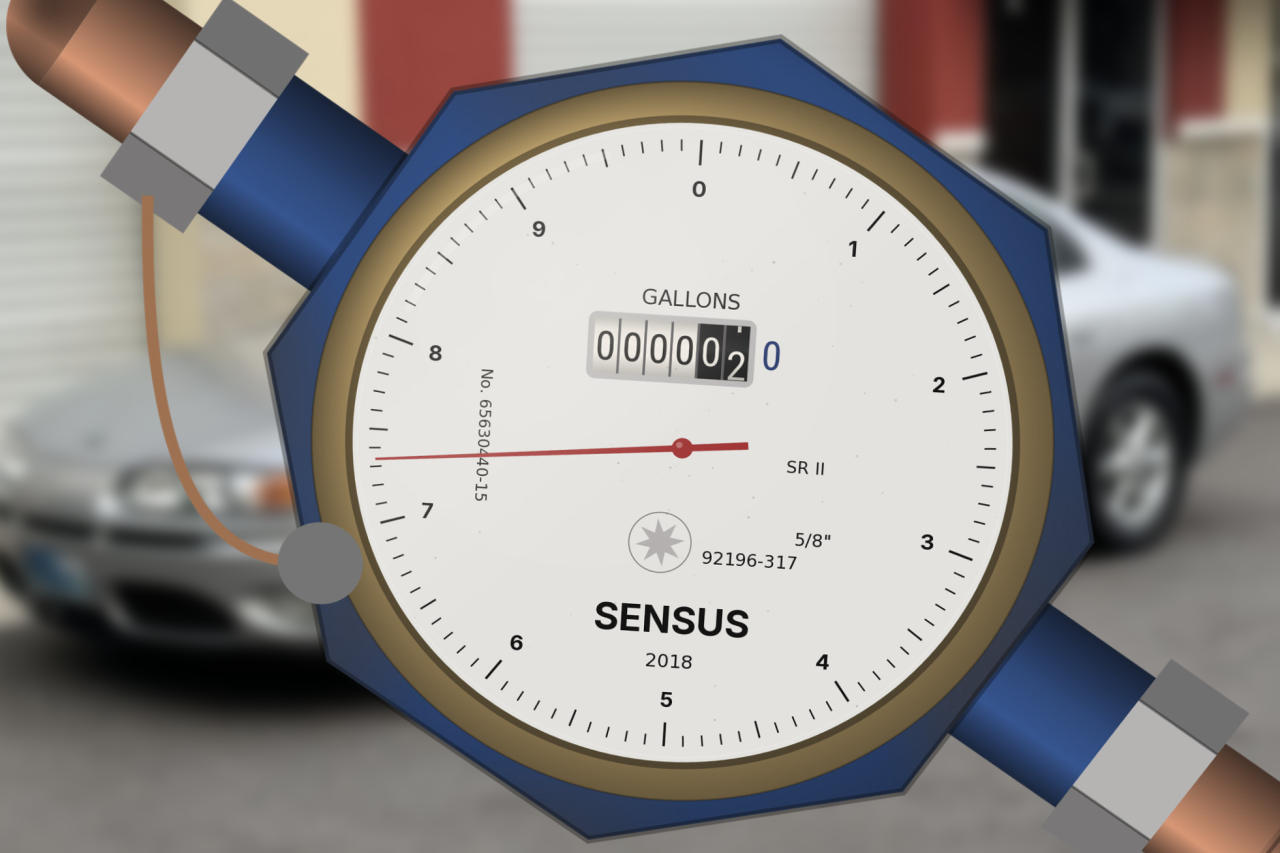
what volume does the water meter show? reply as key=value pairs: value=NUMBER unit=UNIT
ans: value=17.3 unit=gal
